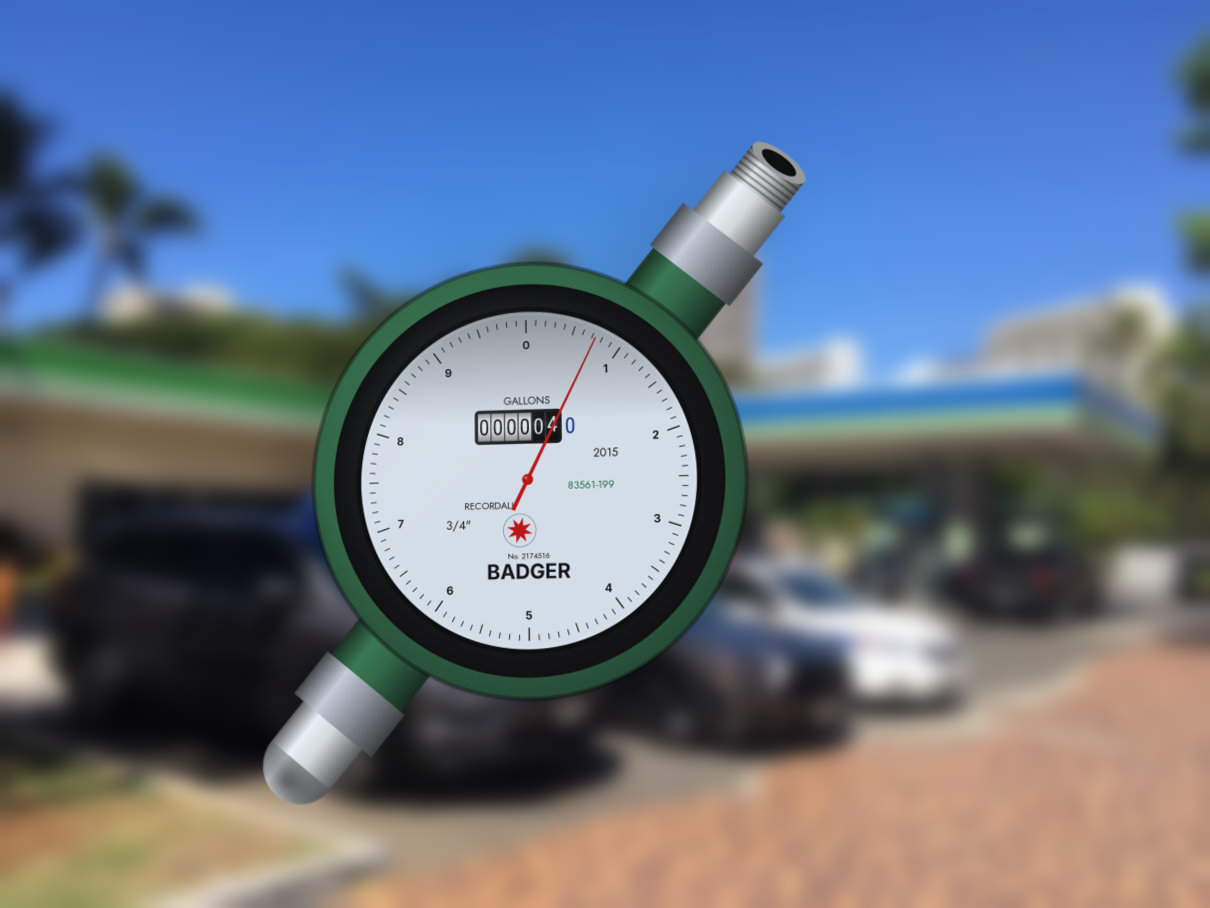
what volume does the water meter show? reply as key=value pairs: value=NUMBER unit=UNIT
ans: value=40.7 unit=gal
